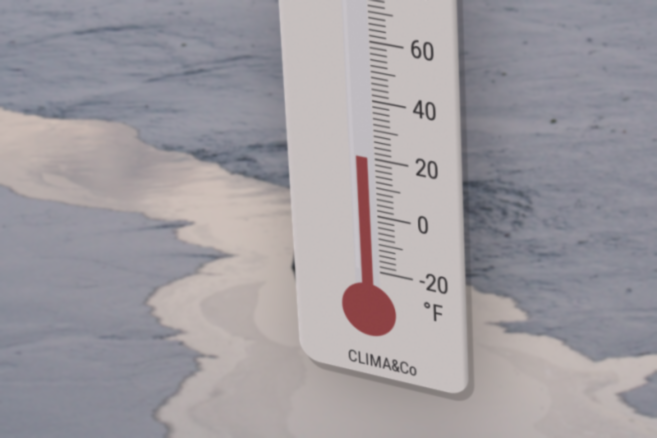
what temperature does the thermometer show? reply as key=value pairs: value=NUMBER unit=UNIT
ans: value=20 unit=°F
